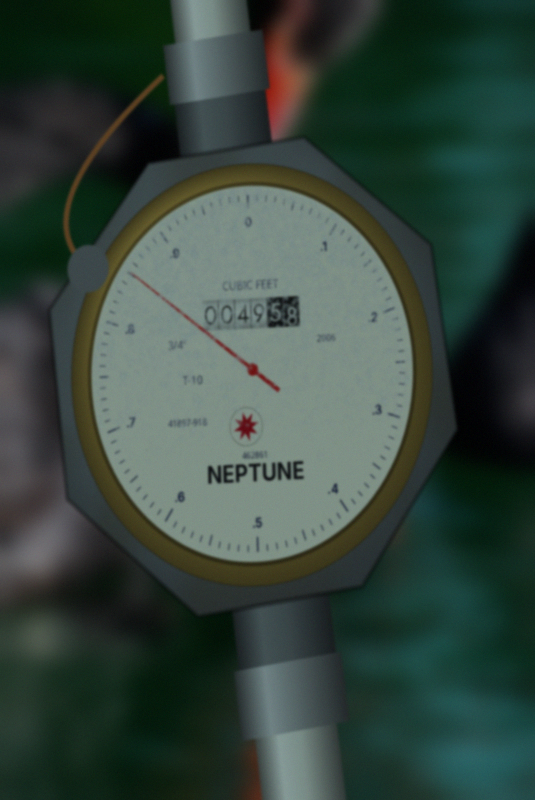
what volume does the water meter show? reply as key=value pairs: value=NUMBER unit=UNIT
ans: value=4957.85 unit=ft³
